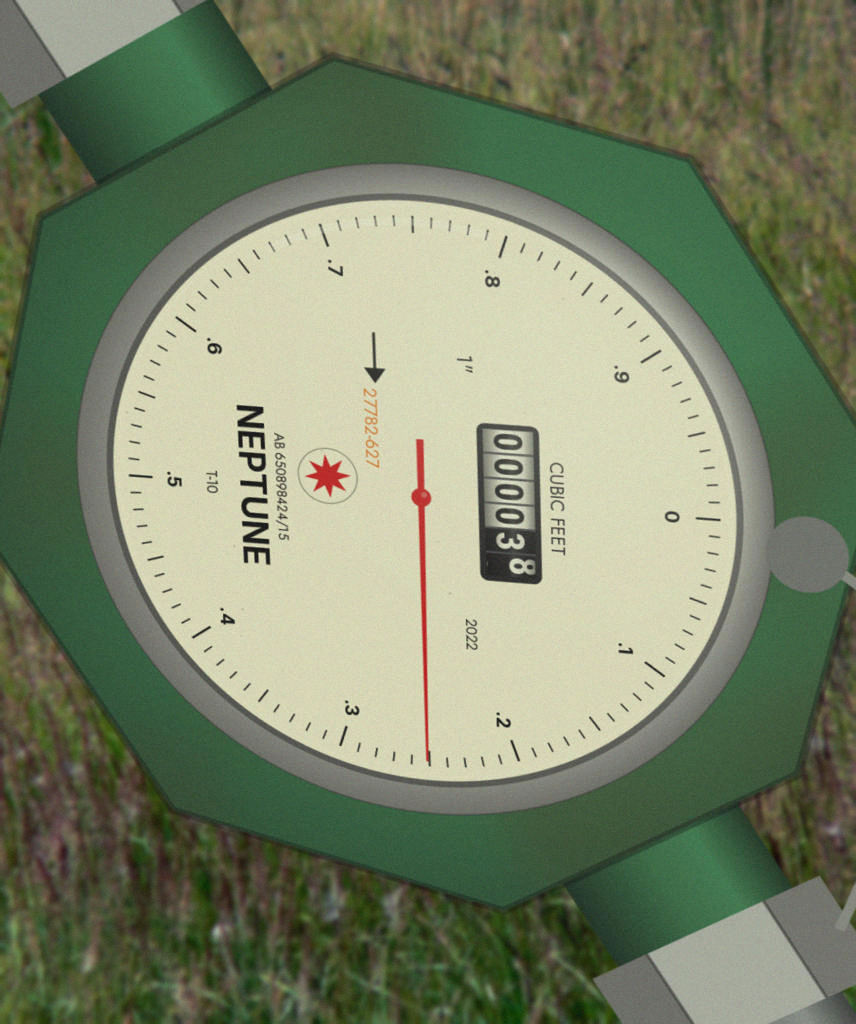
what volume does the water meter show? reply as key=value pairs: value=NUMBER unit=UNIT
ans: value=38.25 unit=ft³
